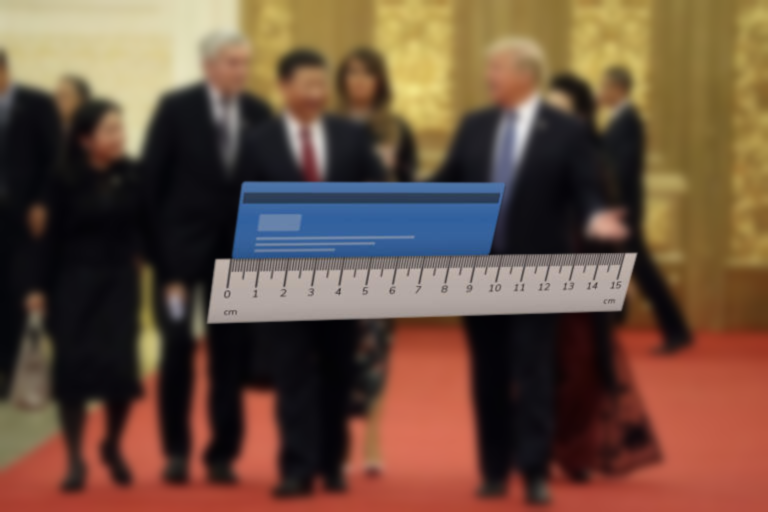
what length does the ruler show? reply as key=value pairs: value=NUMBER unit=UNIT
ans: value=9.5 unit=cm
